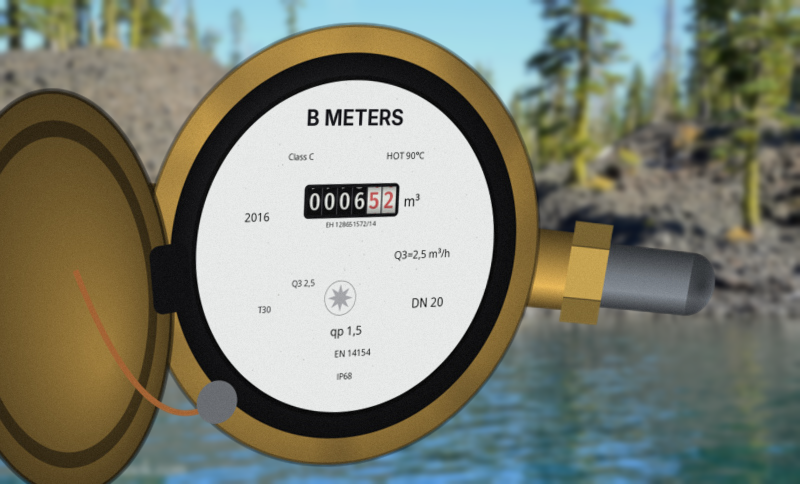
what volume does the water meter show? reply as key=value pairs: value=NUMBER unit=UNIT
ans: value=6.52 unit=m³
